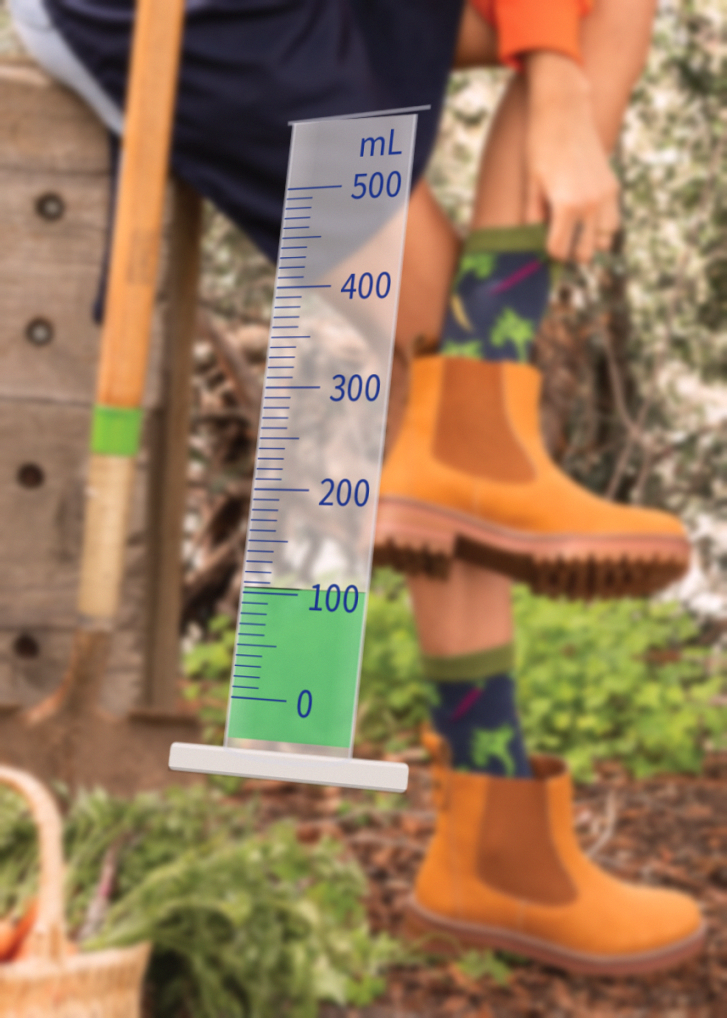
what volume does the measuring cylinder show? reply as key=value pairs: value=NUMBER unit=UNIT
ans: value=105 unit=mL
